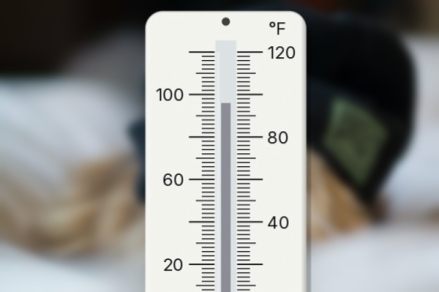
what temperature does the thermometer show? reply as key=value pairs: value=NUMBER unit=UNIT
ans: value=96 unit=°F
